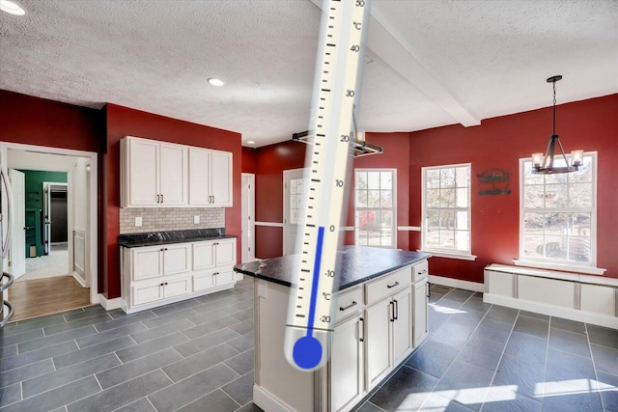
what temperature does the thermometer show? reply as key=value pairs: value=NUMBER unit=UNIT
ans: value=0 unit=°C
